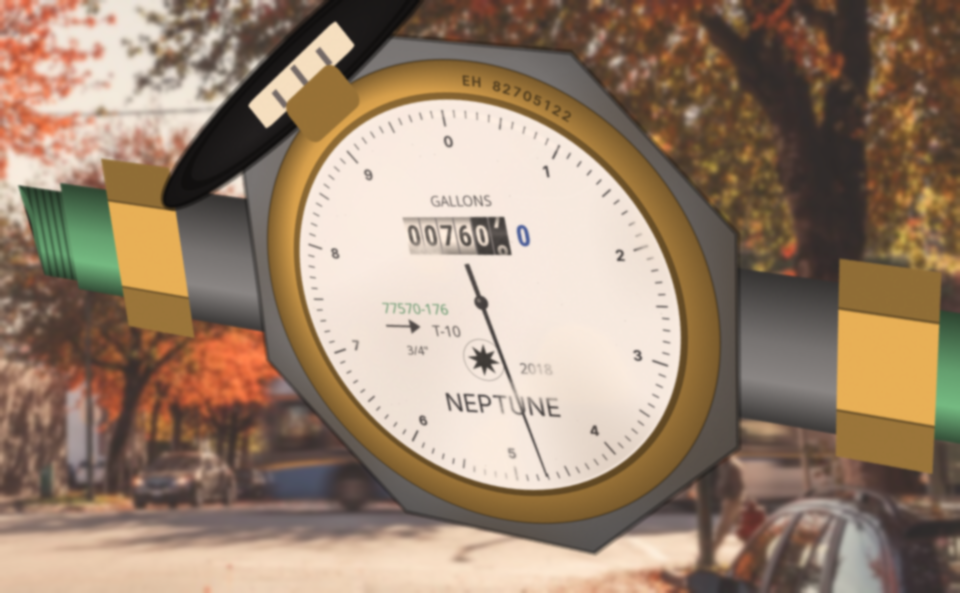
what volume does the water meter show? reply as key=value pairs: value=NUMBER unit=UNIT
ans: value=76074.7 unit=gal
